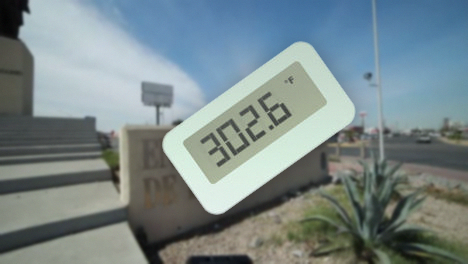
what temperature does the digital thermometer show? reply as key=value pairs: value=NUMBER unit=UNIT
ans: value=302.6 unit=°F
